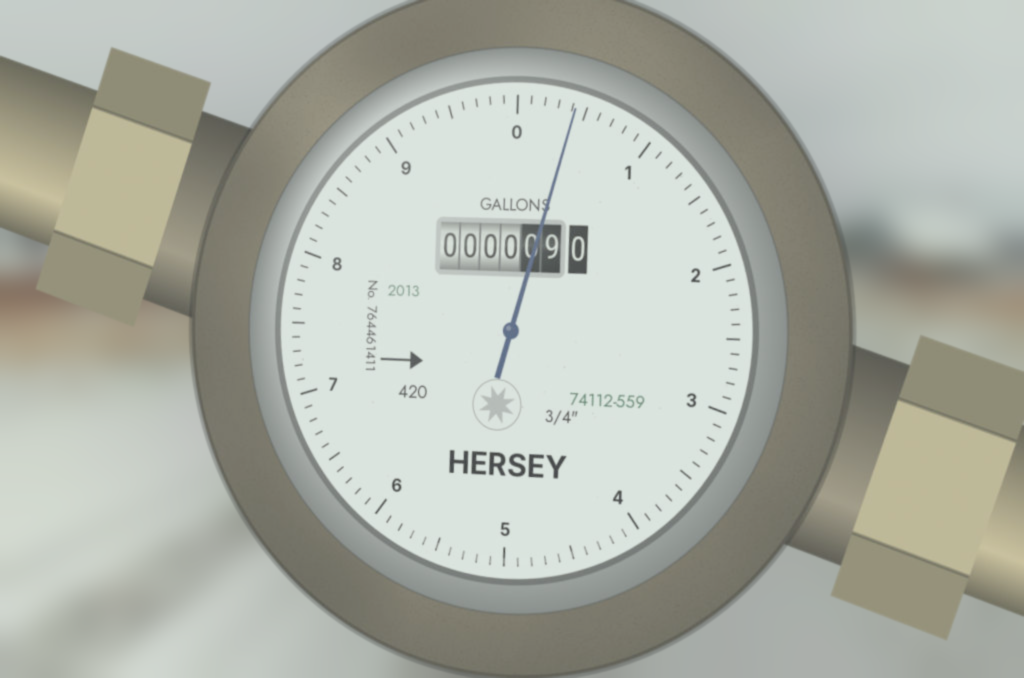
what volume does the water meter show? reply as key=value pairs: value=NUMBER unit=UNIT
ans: value=90.4 unit=gal
